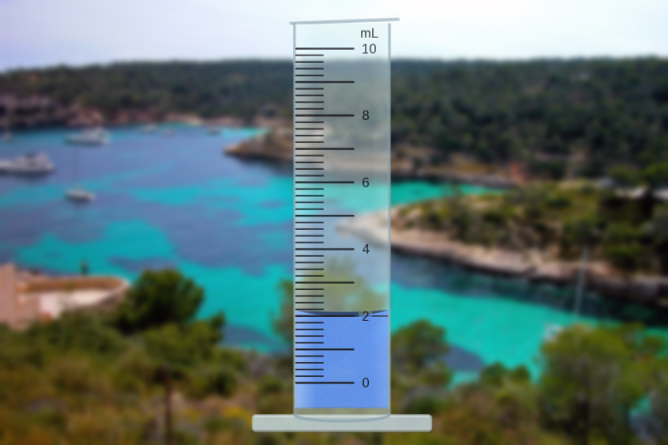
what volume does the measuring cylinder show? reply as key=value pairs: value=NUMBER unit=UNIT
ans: value=2 unit=mL
